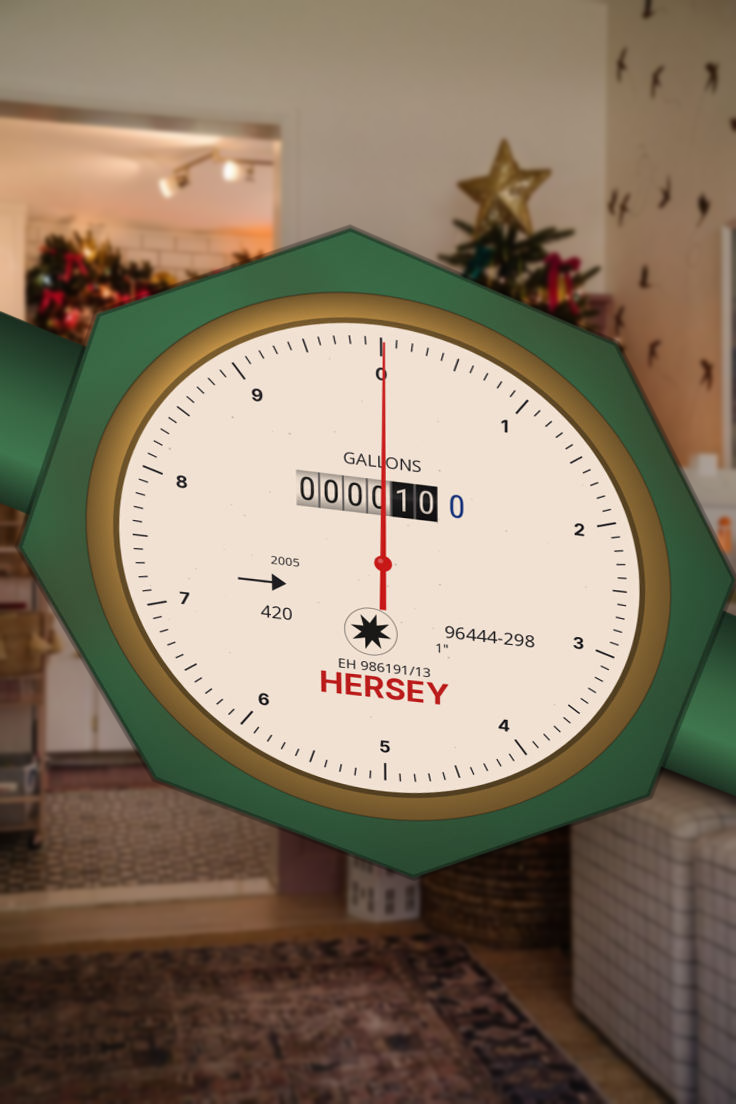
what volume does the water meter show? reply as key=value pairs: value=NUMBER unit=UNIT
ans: value=100.0 unit=gal
